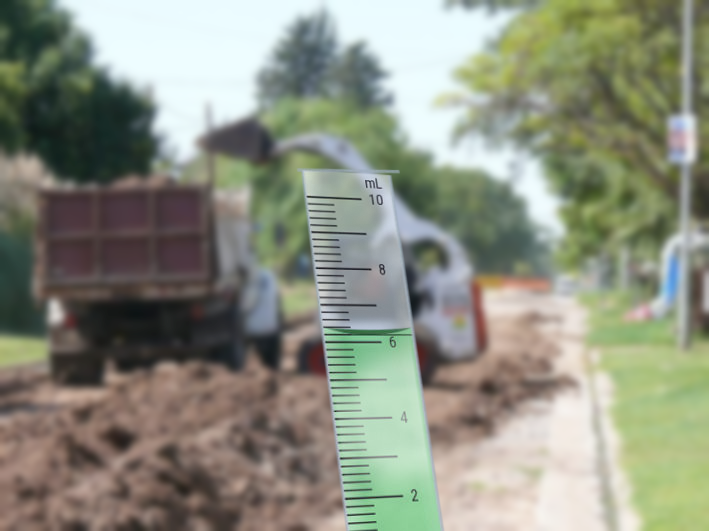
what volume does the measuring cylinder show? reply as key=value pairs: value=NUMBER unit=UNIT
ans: value=6.2 unit=mL
